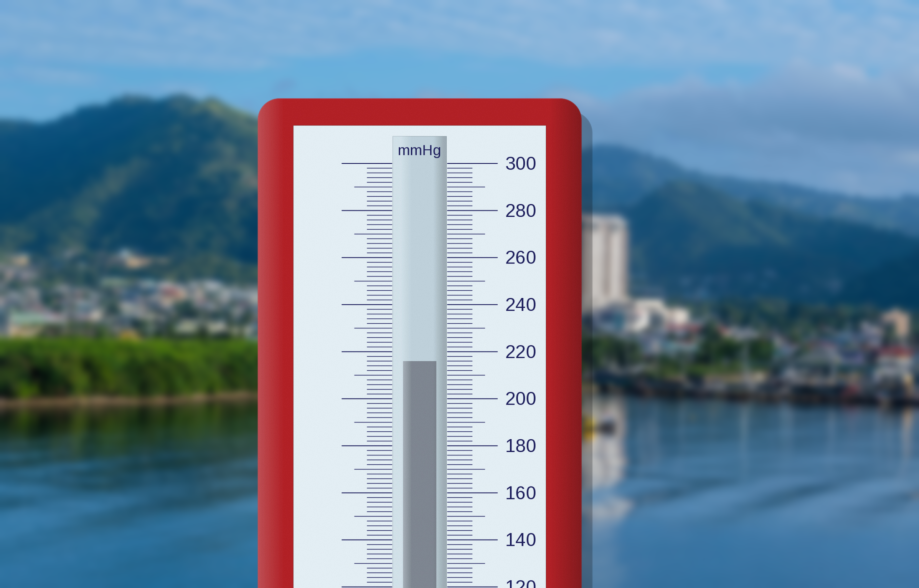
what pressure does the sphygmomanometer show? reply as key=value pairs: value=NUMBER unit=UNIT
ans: value=216 unit=mmHg
